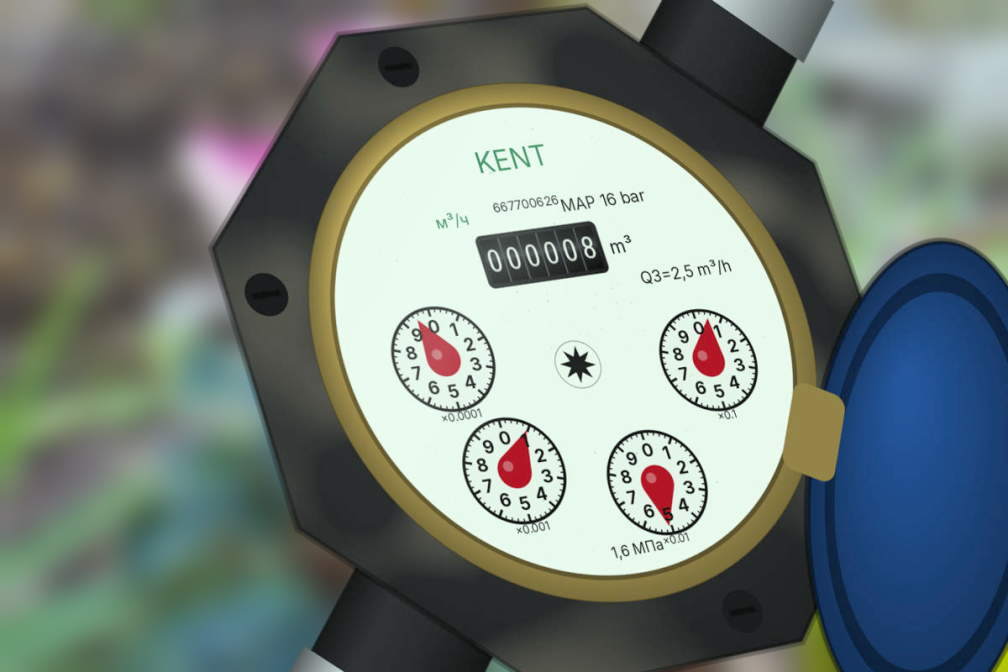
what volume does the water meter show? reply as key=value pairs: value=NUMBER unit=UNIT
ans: value=8.0509 unit=m³
